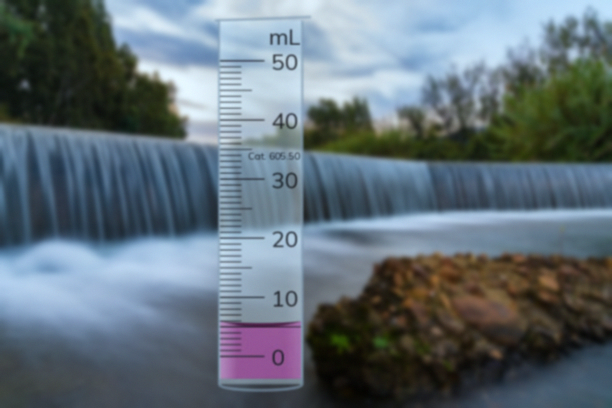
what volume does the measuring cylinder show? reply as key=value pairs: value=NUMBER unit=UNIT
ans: value=5 unit=mL
